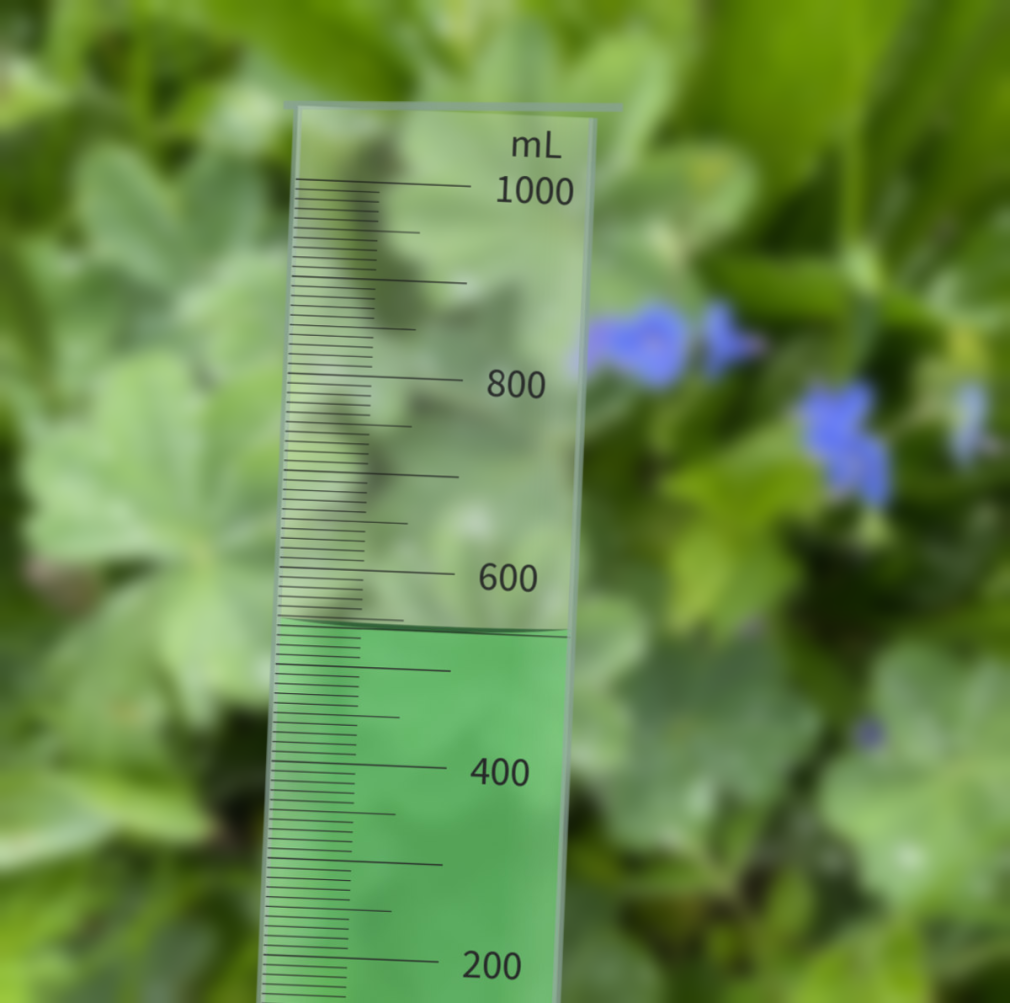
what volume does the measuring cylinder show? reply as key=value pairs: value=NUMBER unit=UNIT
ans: value=540 unit=mL
